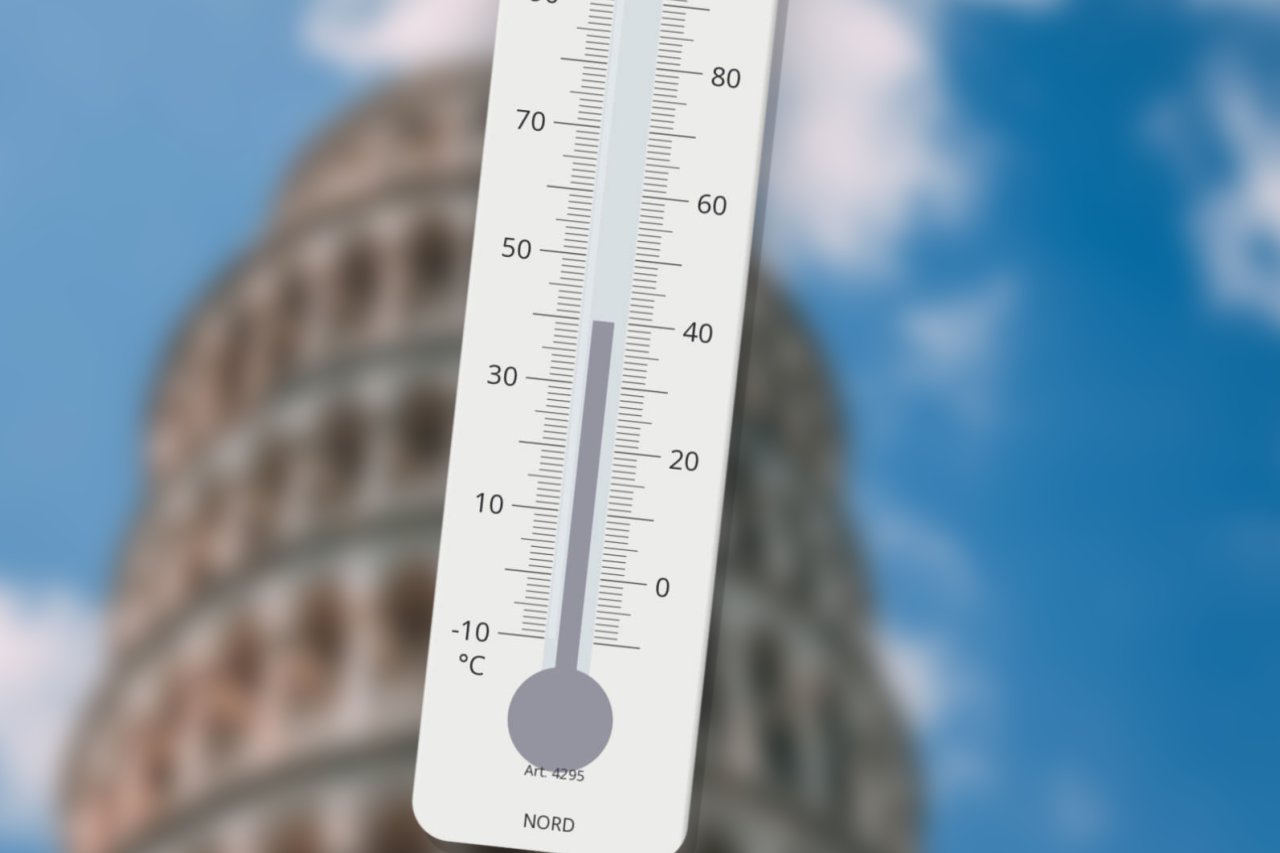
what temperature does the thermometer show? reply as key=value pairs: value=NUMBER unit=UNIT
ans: value=40 unit=°C
